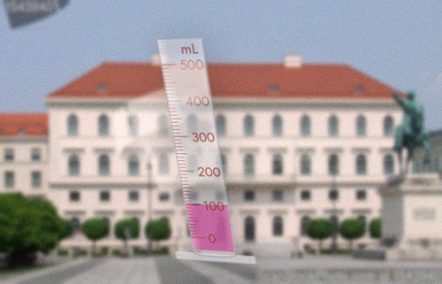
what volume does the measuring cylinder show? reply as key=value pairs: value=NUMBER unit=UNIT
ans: value=100 unit=mL
